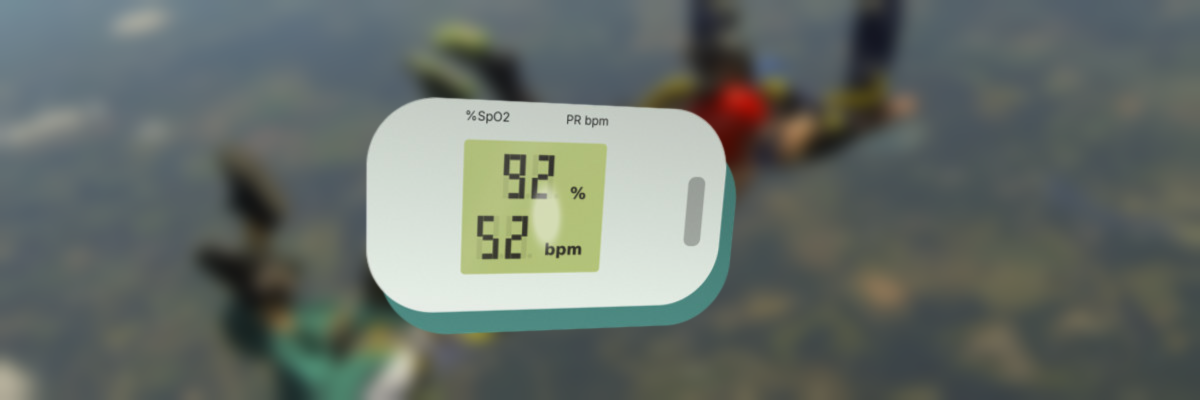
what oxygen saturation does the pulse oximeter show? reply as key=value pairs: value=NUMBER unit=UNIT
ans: value=92 unit=%
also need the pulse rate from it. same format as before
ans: value=52 unit=bpm
